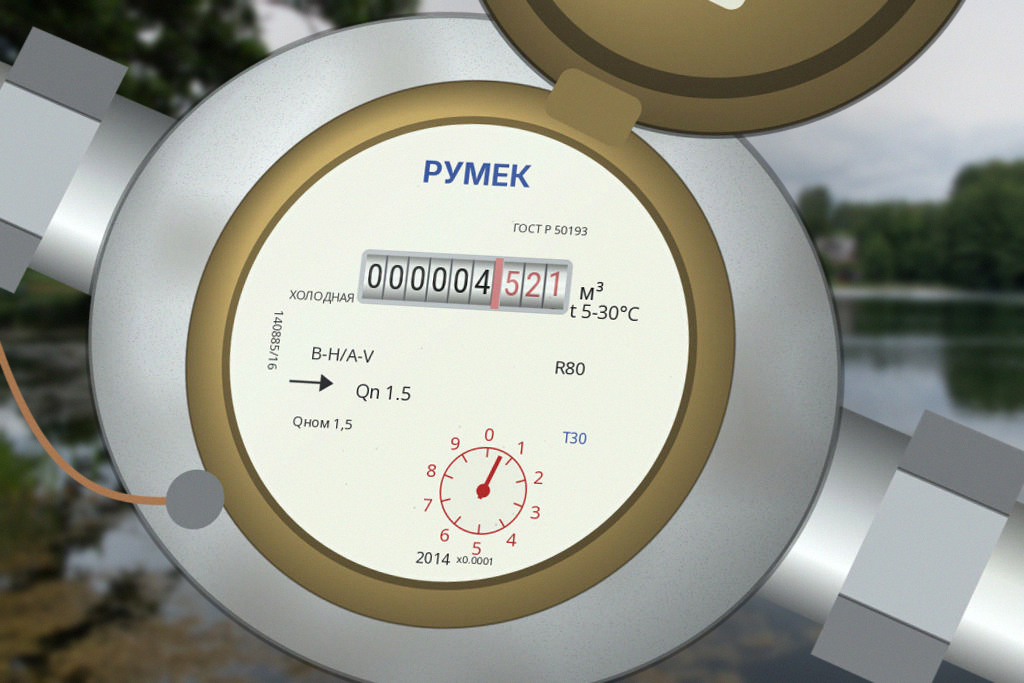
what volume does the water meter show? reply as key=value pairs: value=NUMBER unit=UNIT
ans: value=4.5210 unit=m³
